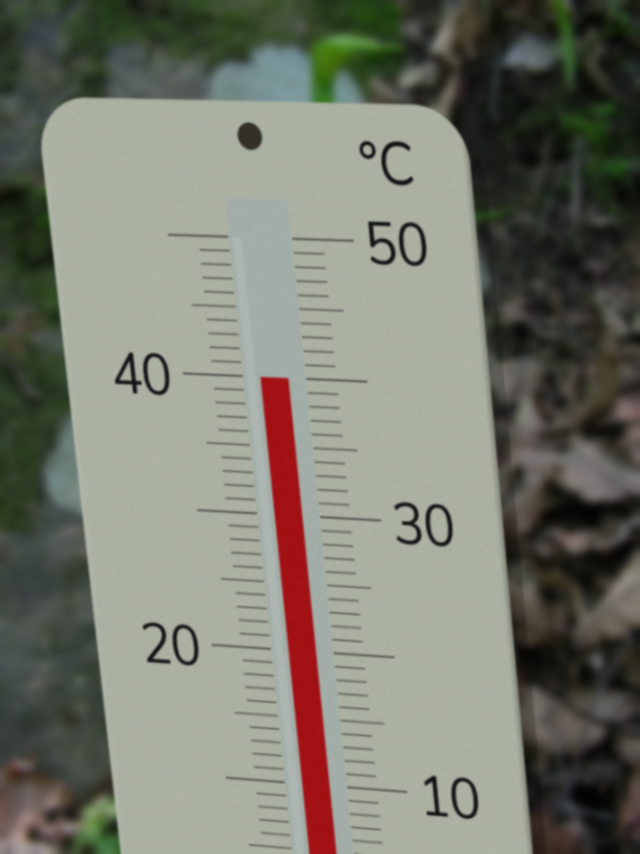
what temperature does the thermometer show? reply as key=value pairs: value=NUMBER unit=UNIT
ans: value=40 unit=°C
